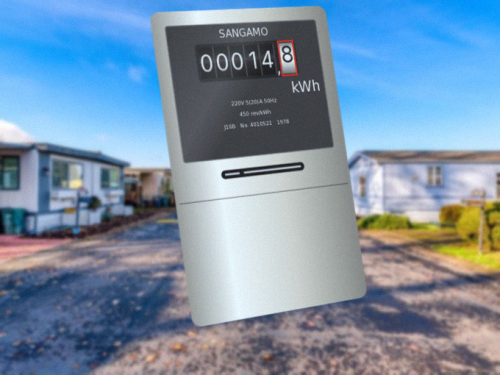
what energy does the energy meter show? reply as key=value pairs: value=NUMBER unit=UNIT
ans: value=14.8 unit=kWh
